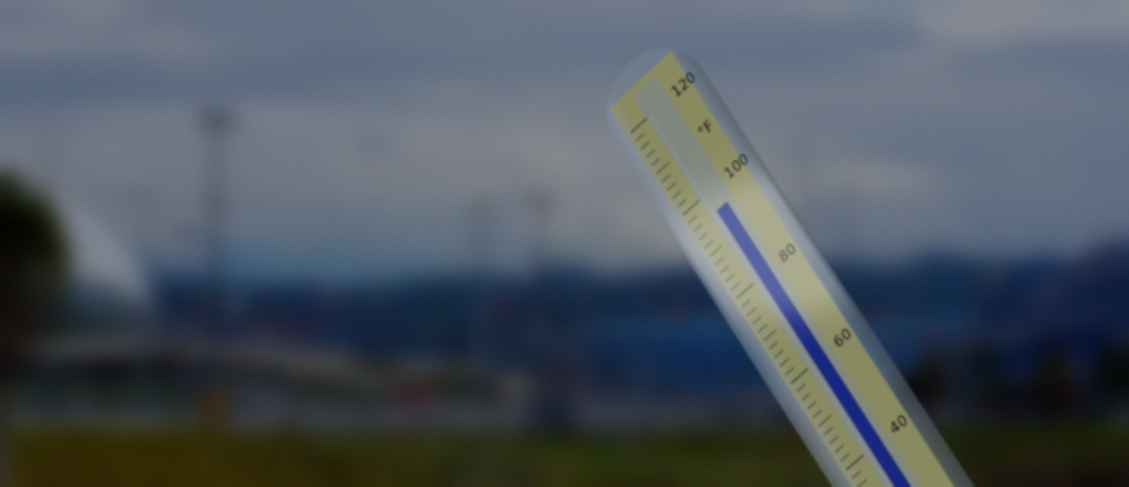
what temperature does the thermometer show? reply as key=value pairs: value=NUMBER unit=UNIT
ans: value=96 unit=°F
